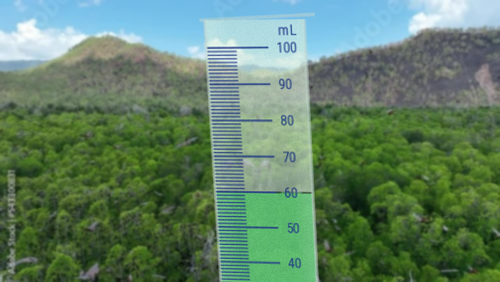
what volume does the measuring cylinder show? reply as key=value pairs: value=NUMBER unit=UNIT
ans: value=60 unit=mL
